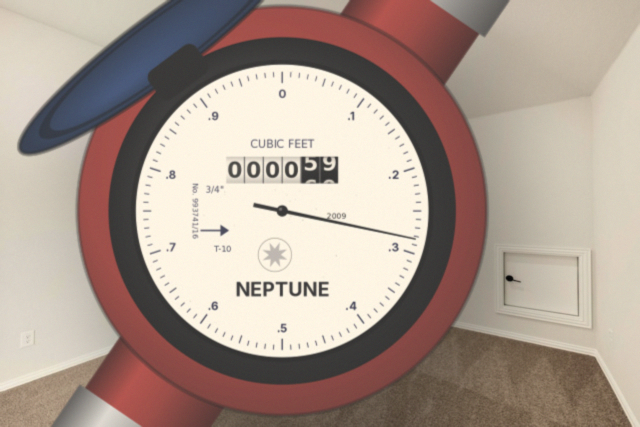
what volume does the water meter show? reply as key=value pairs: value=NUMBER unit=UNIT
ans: value=59.28 unit=ft³
